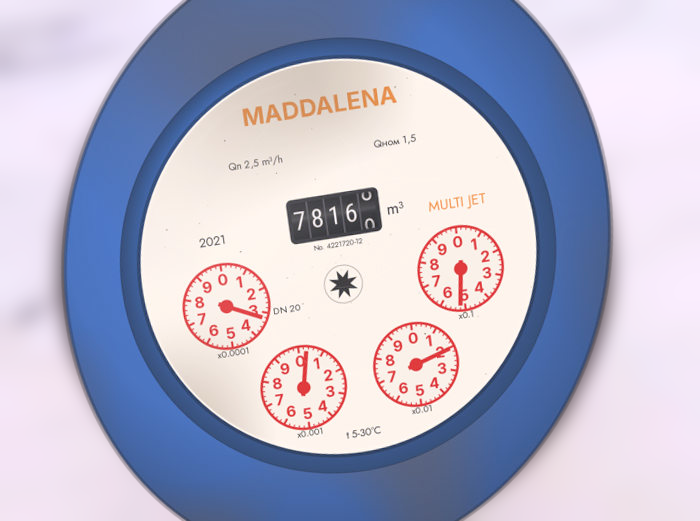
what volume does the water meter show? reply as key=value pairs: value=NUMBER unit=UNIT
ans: value=78168.5203 unit=m³
